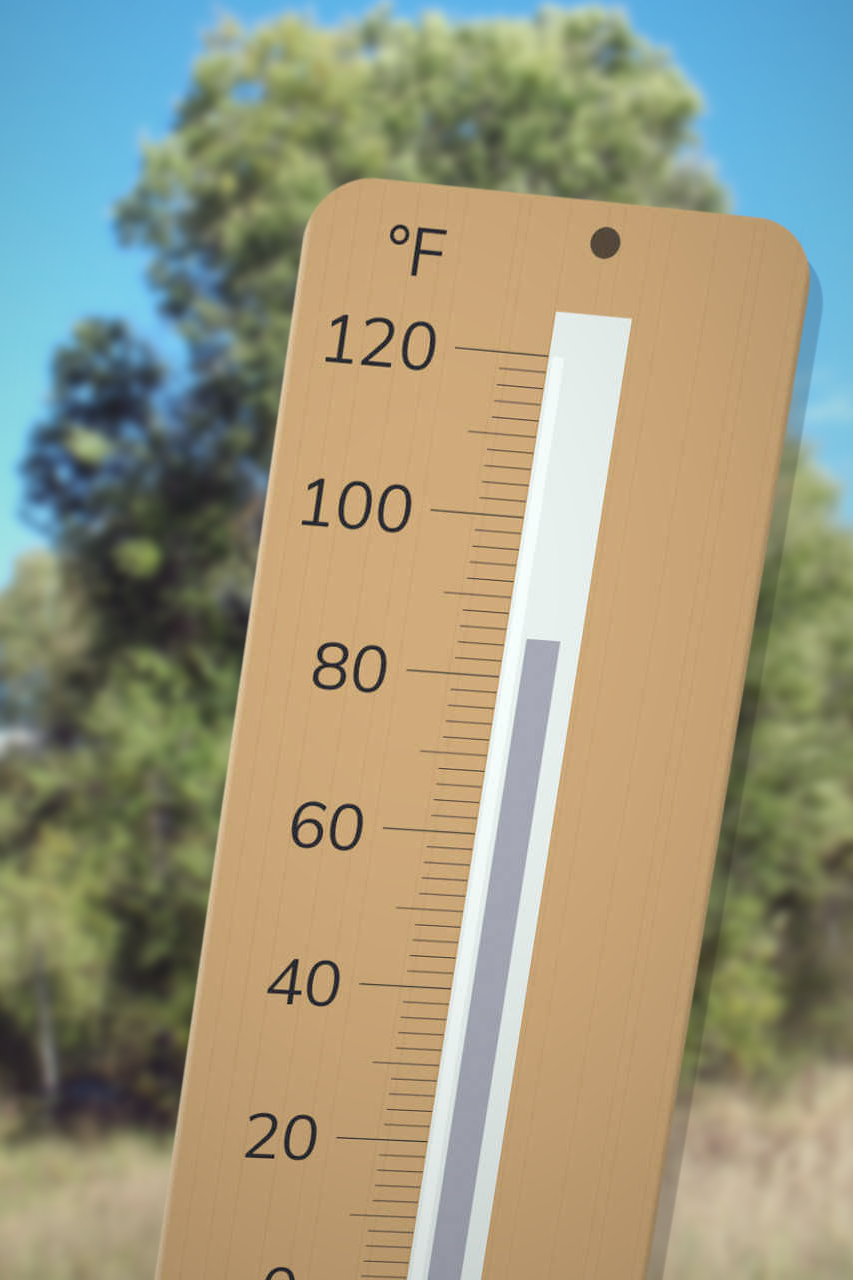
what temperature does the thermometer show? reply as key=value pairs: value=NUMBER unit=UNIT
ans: value=85 unit=°F
